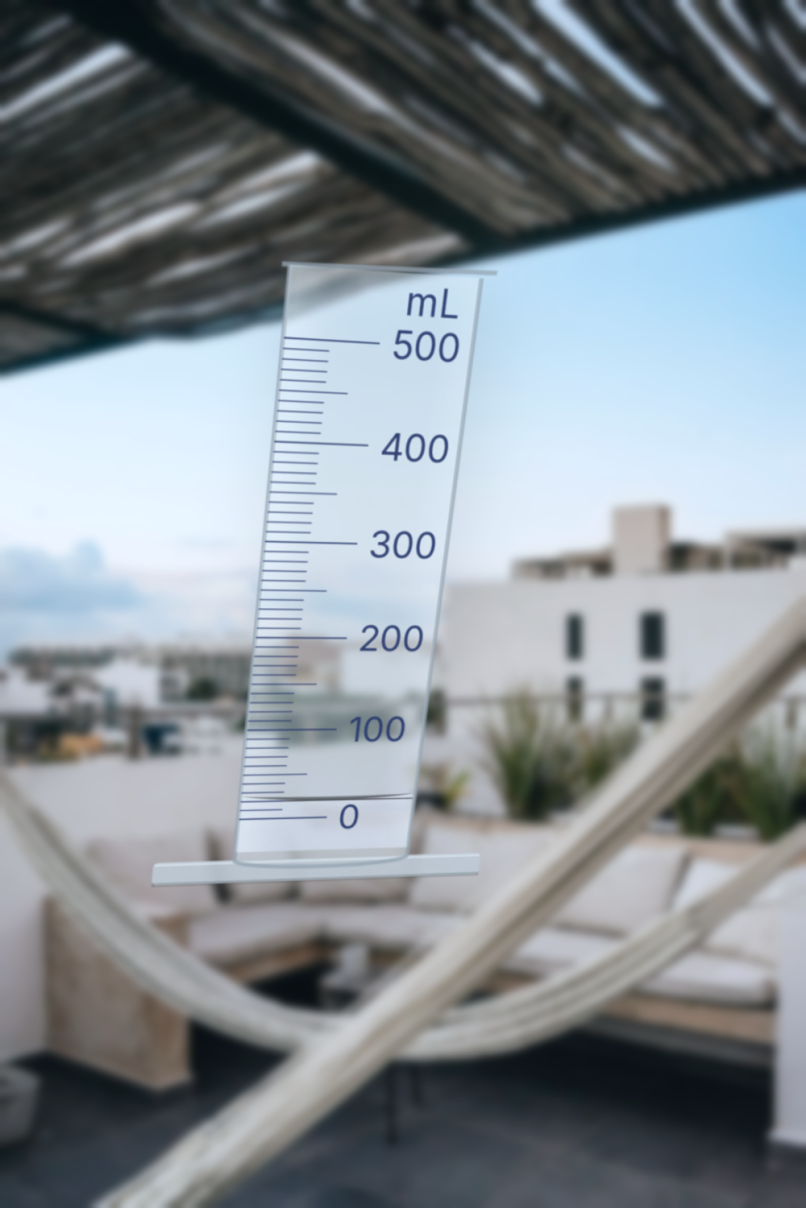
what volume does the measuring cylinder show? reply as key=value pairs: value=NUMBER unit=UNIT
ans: value=20 unit=mL
